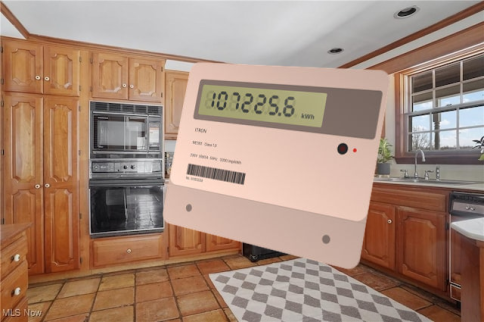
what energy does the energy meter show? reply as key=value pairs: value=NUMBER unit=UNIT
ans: value=107225.6 unit=kWh
